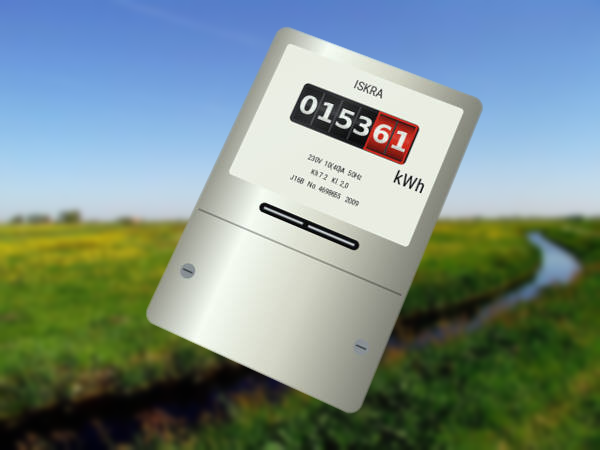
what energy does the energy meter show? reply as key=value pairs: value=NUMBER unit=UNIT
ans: value=153.61 unit=kWh
